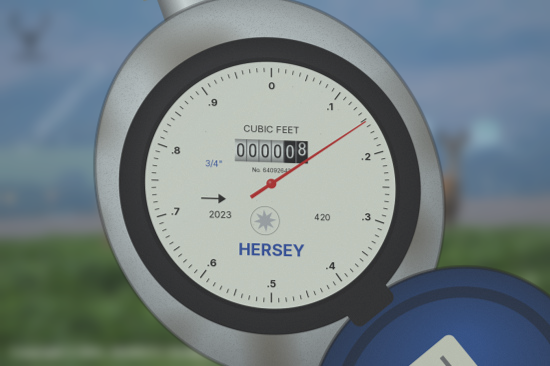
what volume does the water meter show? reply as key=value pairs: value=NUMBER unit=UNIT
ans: value=8.15 unit=ft³
